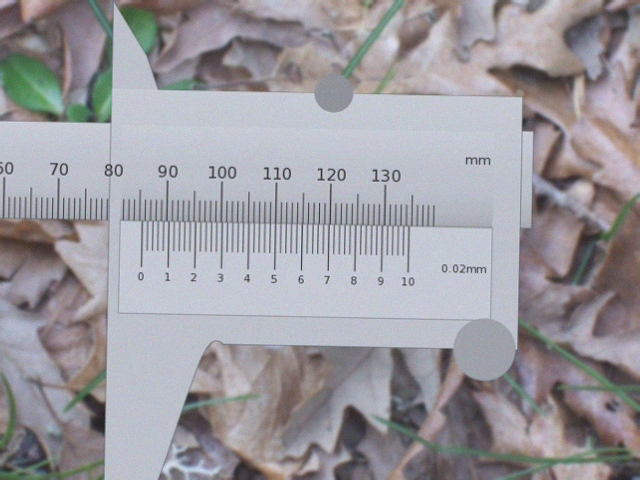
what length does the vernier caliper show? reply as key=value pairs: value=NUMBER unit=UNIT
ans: value=85.5 unit=mm
